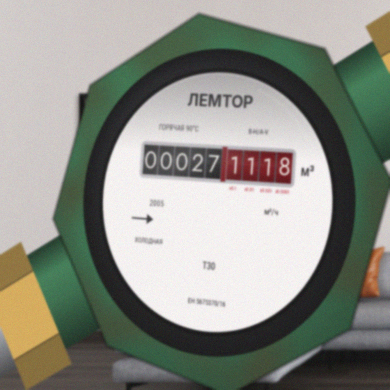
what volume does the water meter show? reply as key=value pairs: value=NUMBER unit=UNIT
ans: value=27.1118 unit=m³
